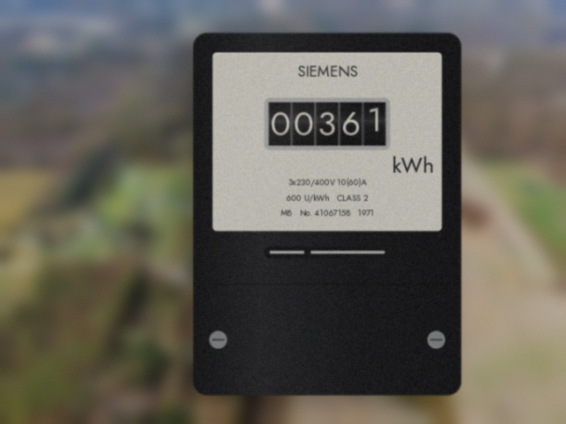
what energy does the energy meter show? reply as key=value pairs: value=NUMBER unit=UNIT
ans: value=361 unit=kWh
